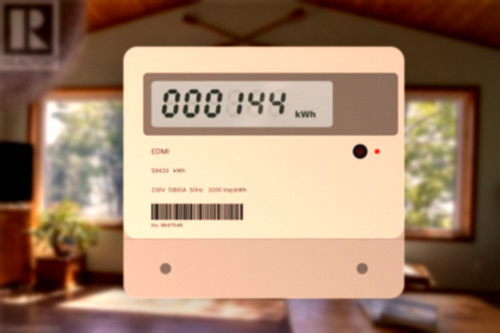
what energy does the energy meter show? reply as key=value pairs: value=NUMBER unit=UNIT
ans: value=144 unit=kWh
